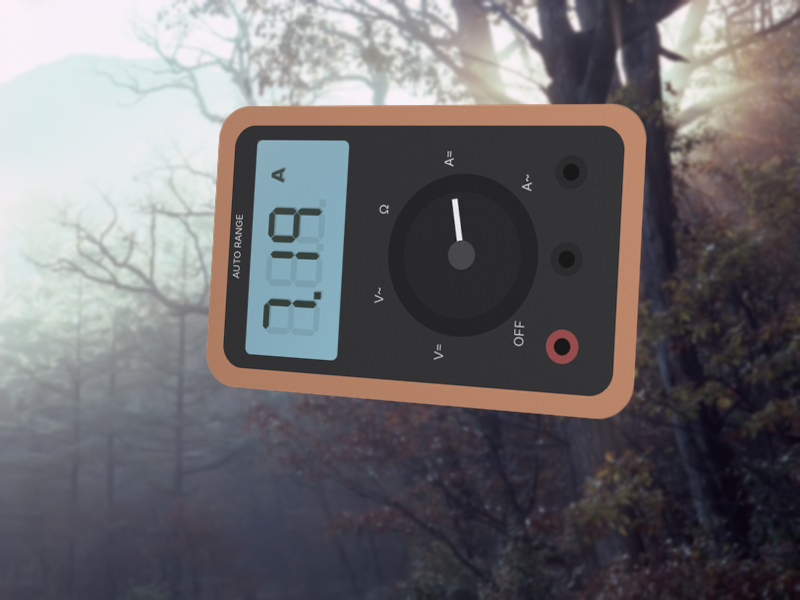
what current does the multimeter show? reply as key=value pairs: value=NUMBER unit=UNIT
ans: value=7.19 unit=A
